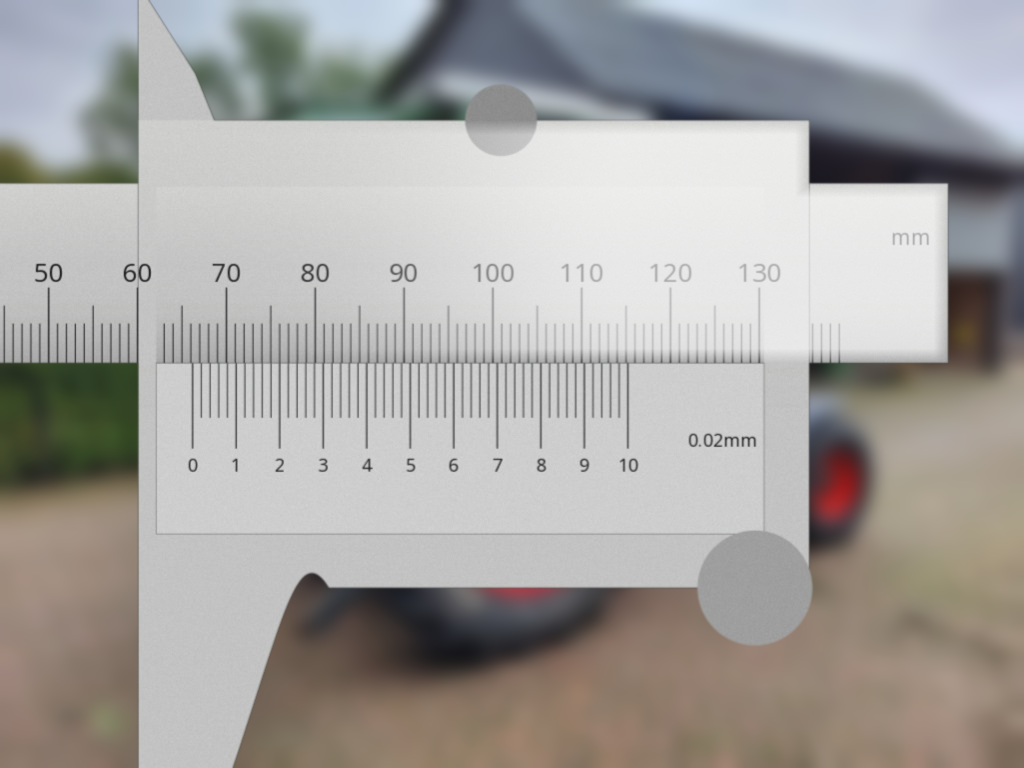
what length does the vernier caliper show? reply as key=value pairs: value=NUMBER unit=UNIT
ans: value=66.2 unit=mm
